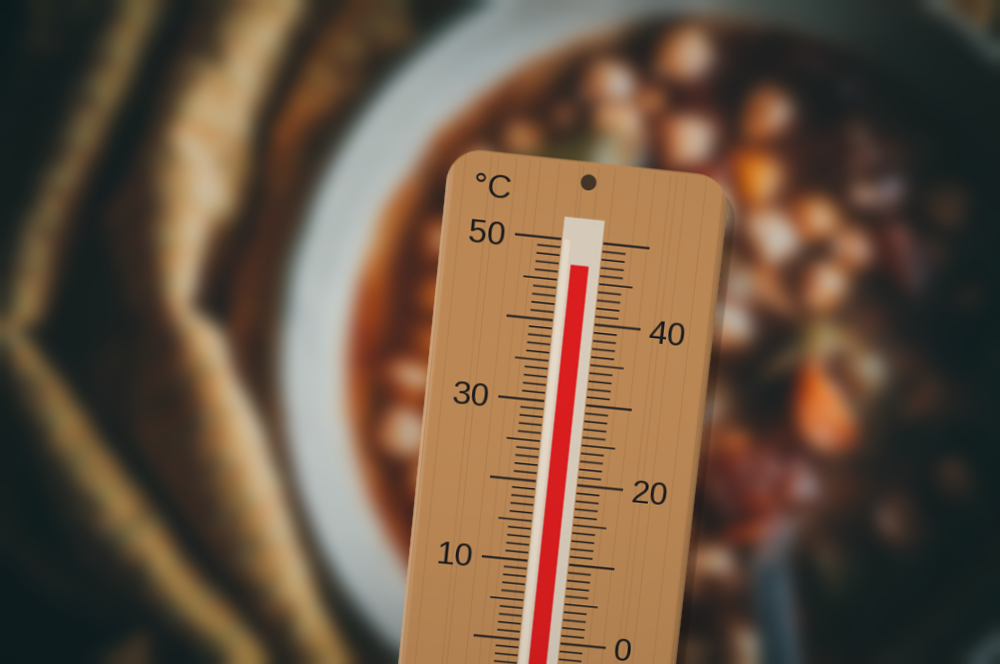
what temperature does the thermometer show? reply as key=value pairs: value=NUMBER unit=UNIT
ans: value=47 unit=°C
